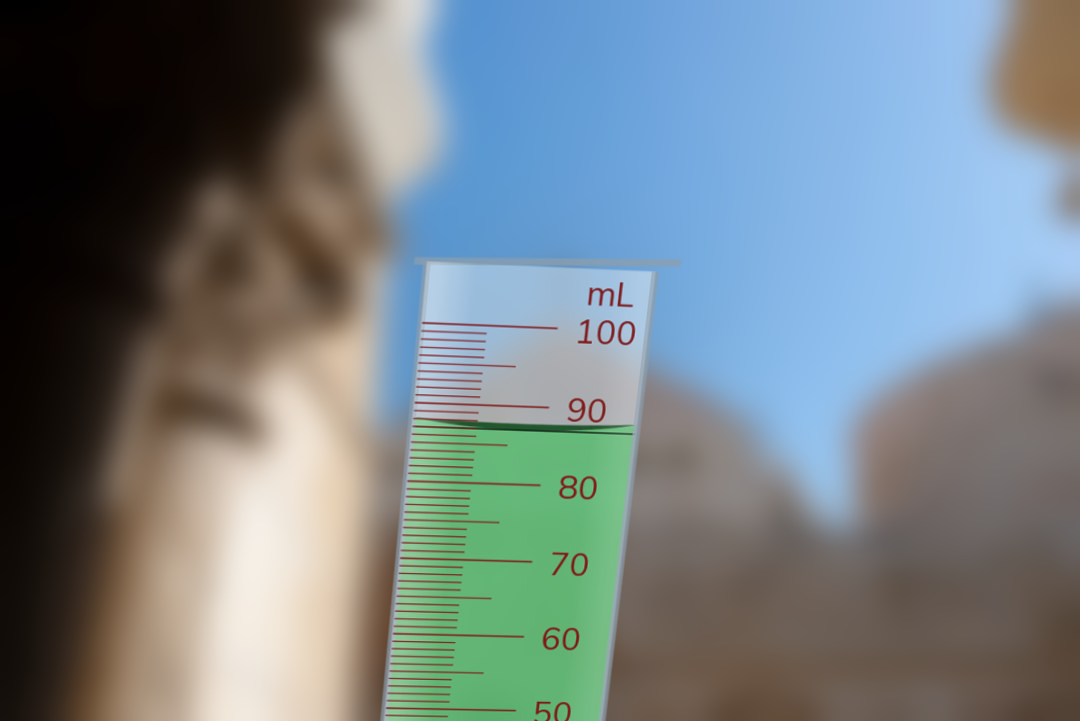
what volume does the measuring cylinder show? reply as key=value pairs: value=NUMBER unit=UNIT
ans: value=87 unit=mL
